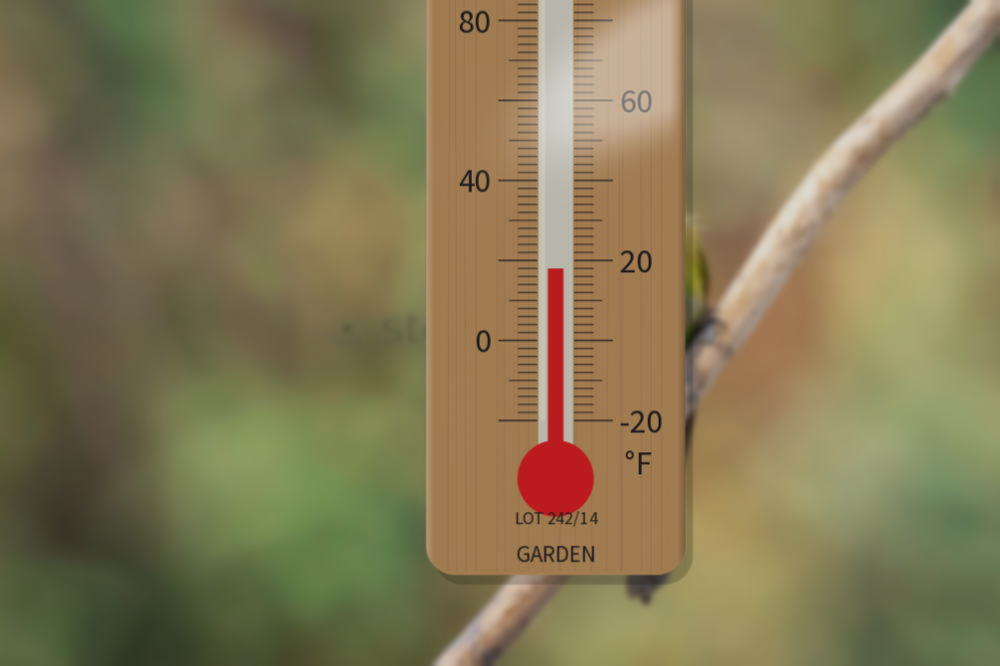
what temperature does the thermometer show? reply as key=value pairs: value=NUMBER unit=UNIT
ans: value=18 unit=°F
